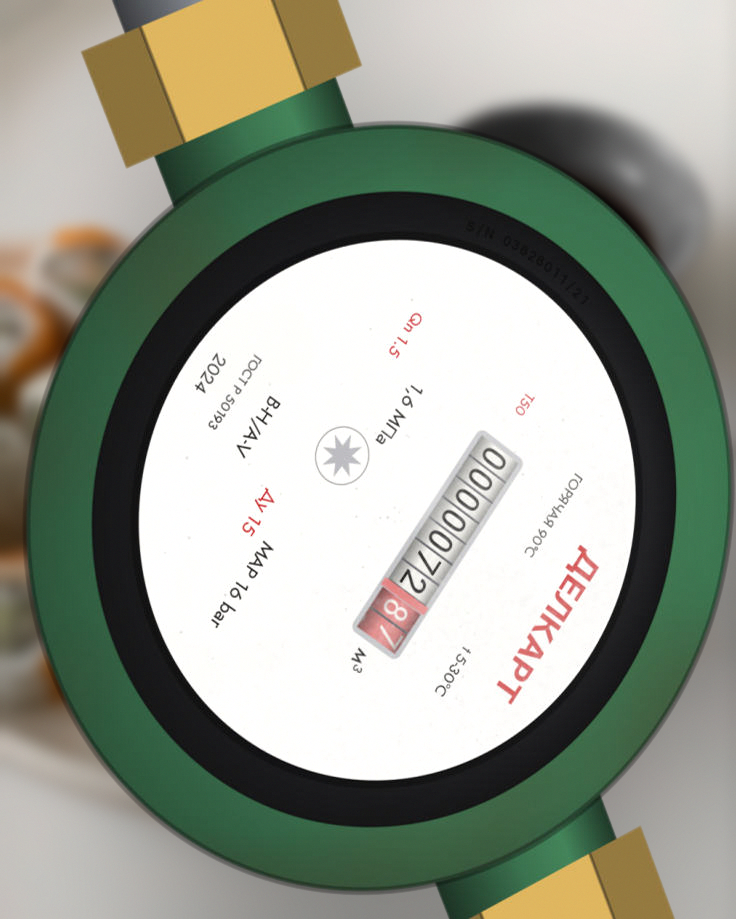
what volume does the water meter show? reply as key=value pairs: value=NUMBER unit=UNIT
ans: value=72.87 unit=m³
